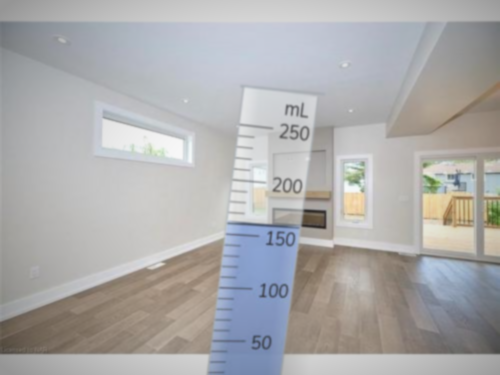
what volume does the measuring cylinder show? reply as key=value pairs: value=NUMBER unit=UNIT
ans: value=160 unit=mL
